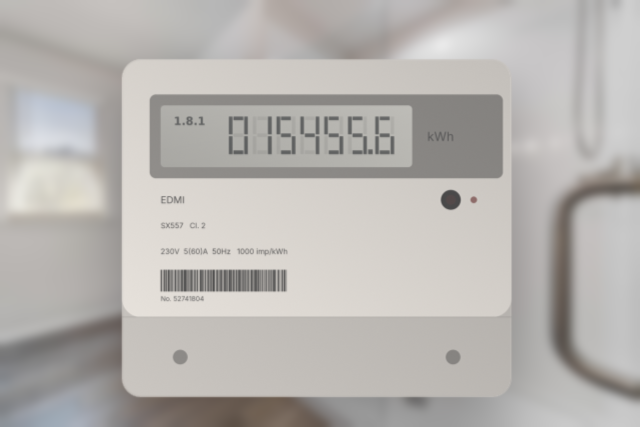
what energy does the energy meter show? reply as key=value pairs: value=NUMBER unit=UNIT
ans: value=15455.6 unit=kWh
